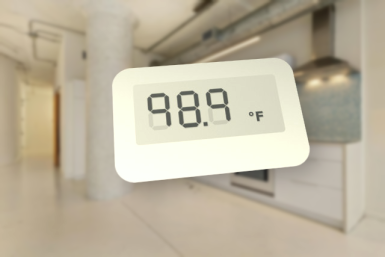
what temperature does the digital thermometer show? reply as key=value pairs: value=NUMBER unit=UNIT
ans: value=98.9 unit=°F
